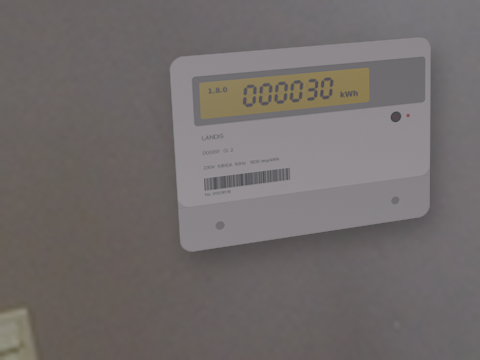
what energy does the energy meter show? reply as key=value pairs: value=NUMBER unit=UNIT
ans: value=30 unit=kWh
